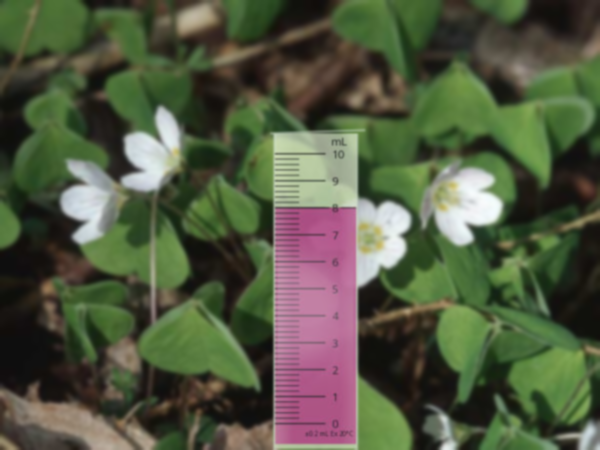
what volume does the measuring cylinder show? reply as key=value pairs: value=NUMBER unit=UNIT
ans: value=8 unit=mL
